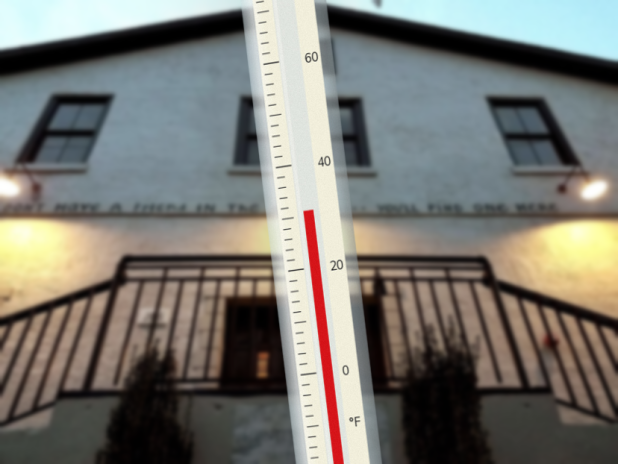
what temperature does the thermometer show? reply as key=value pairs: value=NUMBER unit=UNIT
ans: value=31 unit=°F
